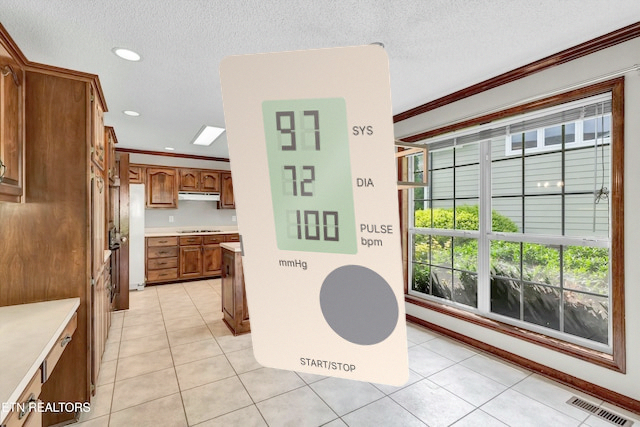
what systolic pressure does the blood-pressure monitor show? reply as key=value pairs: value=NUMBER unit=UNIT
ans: value=97 unit=mmHg
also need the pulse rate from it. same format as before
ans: value=100 unit=bpm
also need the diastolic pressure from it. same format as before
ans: value=72 unit=mmHg
